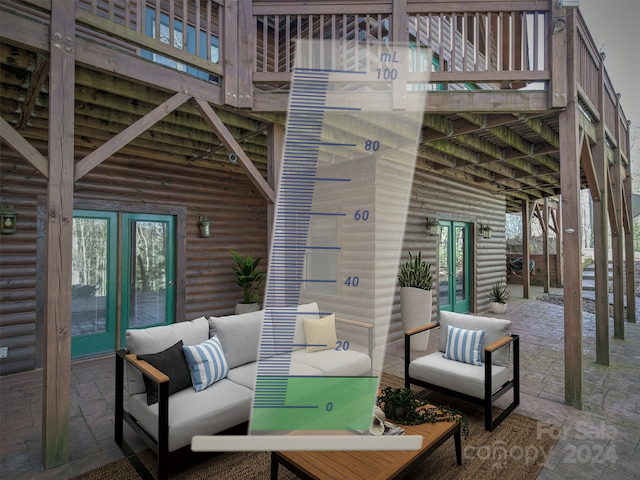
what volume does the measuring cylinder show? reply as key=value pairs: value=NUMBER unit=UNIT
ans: value=10 unit=mL
